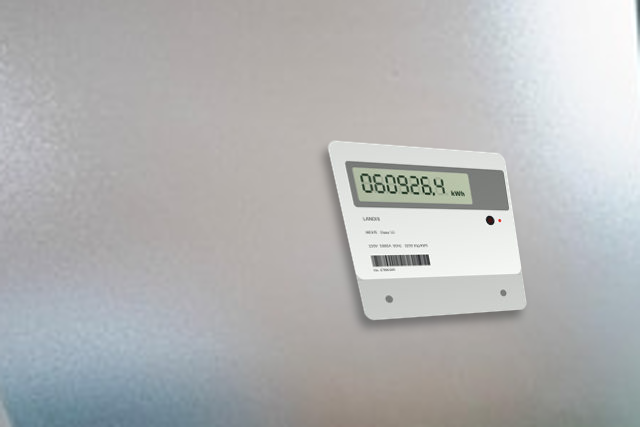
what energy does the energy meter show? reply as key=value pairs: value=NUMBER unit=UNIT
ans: value=60926.4 unit=kWh
